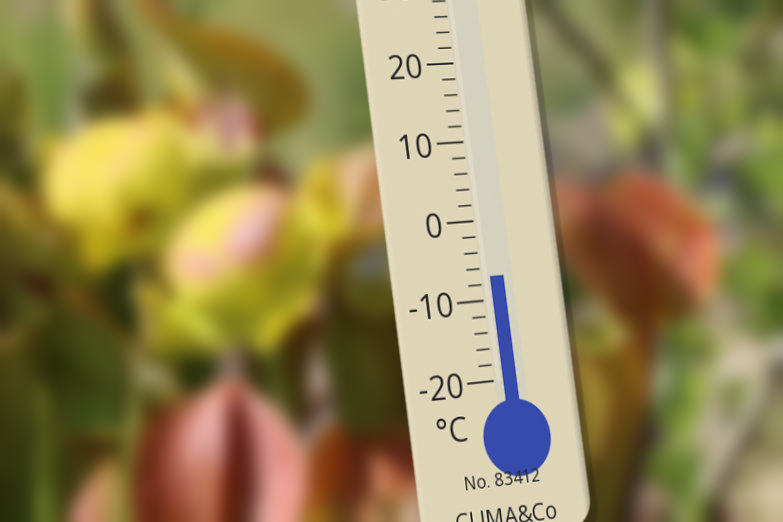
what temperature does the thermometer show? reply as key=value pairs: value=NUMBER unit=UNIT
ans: value=-7 unit=°C
